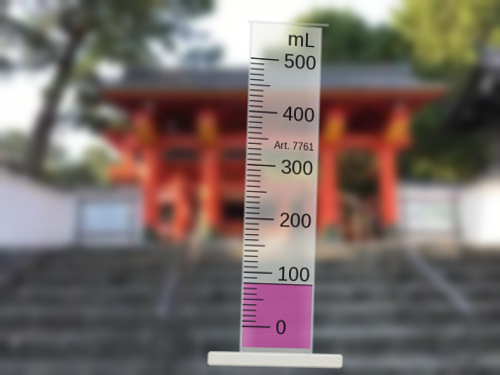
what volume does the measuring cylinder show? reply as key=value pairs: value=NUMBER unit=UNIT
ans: value=80 unit=mL
